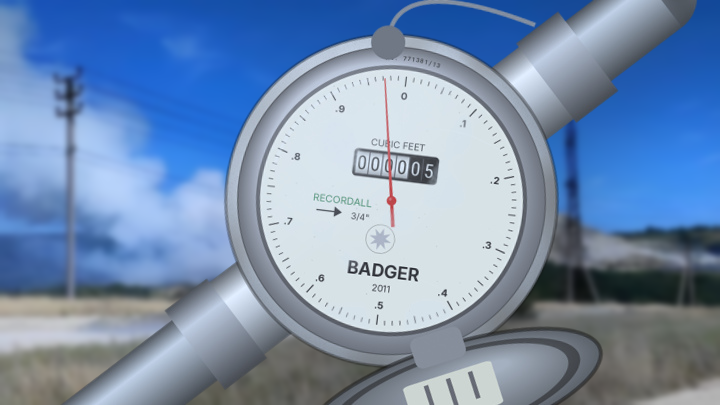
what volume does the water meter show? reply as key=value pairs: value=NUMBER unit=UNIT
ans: value=4.97 unit=ft³
